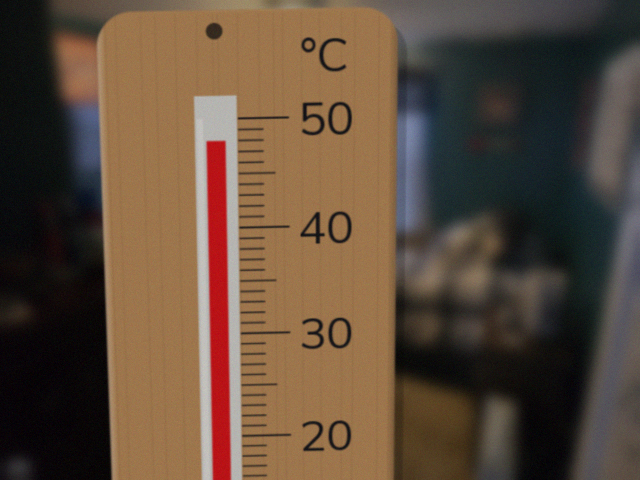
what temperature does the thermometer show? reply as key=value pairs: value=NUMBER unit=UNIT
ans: value=48 unit=°C
